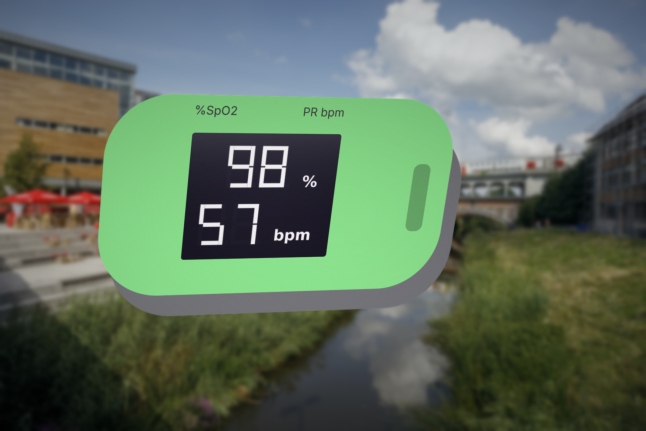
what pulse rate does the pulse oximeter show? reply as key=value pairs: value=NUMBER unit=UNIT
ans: value=57 unit=bpm
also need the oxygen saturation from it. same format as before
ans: value=98 unit=%
